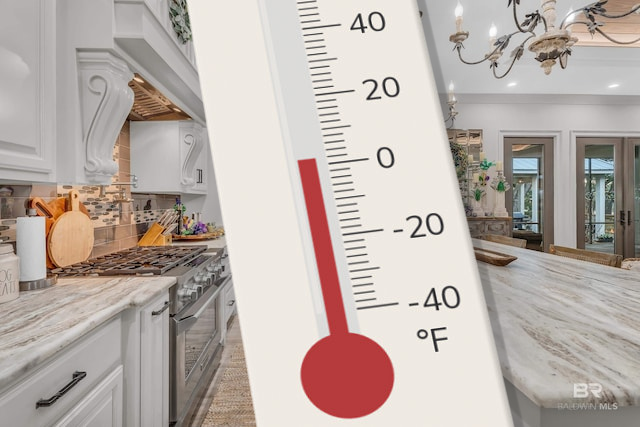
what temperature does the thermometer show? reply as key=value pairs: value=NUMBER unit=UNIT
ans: value=2 unit=°F
